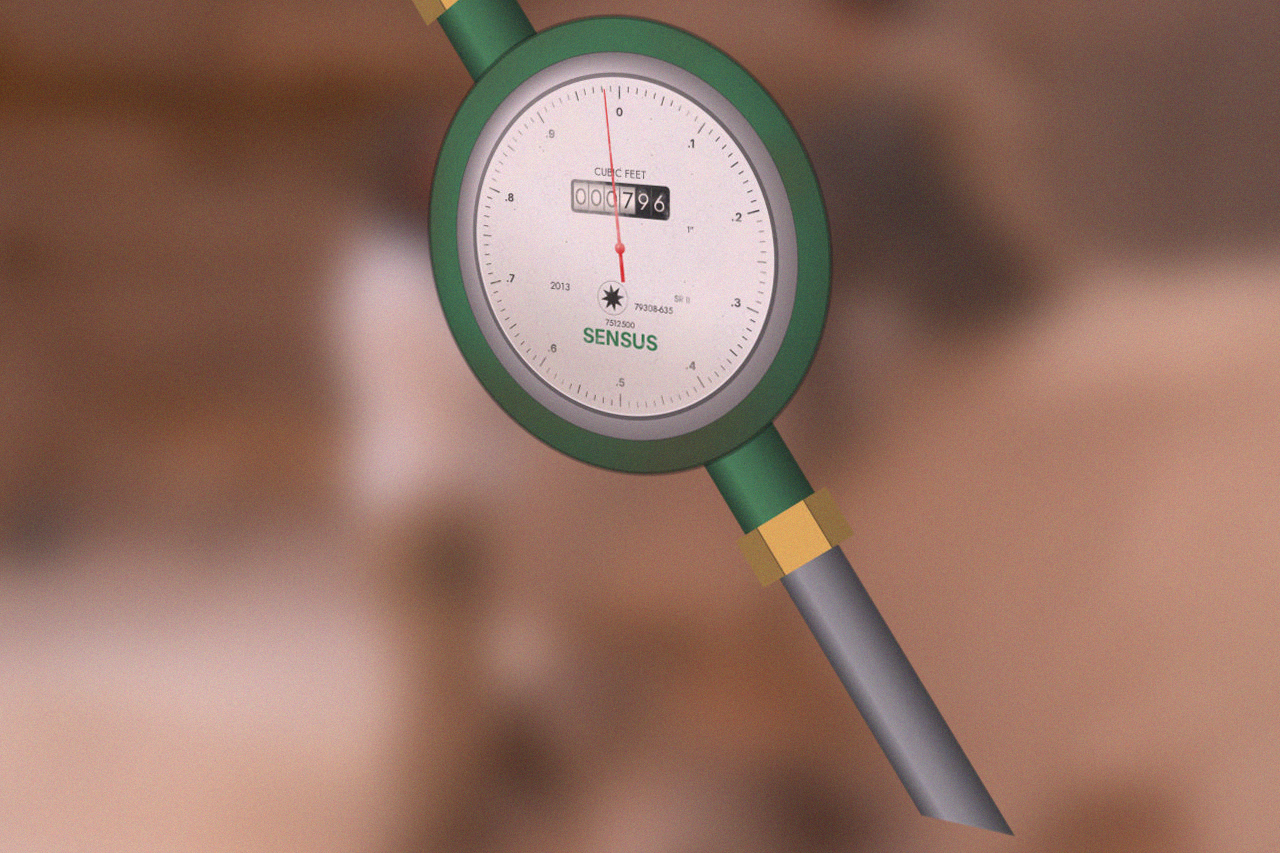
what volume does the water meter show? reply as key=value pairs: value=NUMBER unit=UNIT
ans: value=795.98 unit=ft³
